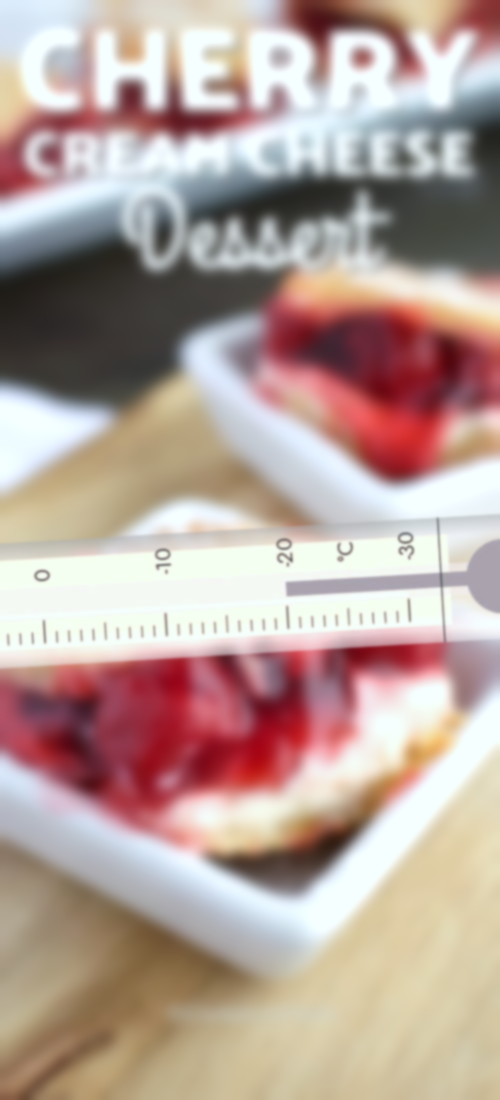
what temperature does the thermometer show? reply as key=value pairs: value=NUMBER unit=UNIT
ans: value=-20 unit=°C
